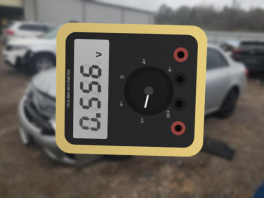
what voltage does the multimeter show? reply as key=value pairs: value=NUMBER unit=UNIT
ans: value=0.556 unit=V
